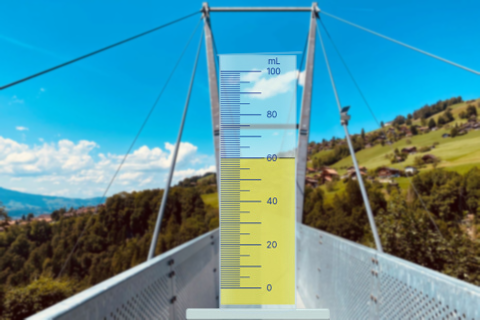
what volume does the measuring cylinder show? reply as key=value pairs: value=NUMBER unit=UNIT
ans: value=60 unit=mL
